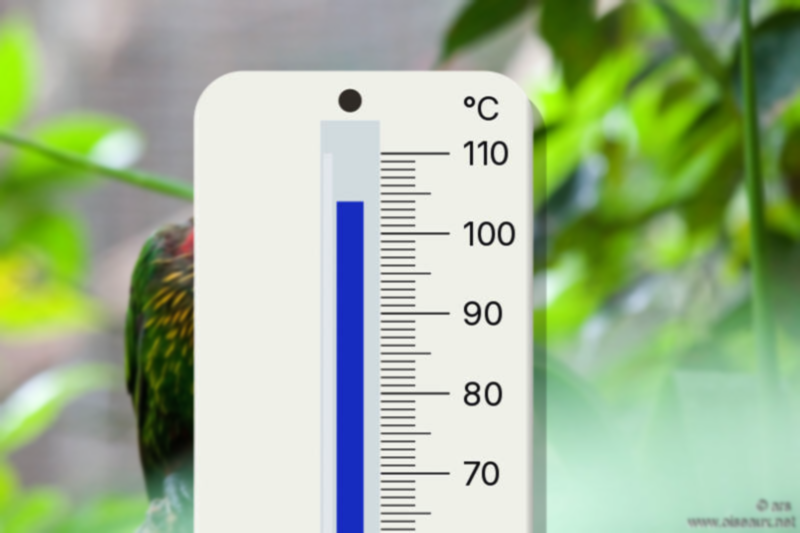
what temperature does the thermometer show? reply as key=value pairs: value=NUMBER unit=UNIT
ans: value=104 unit=°C
